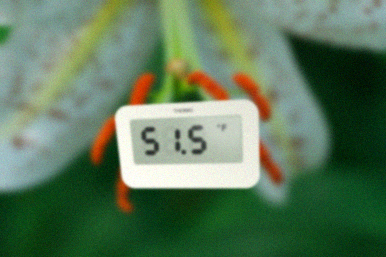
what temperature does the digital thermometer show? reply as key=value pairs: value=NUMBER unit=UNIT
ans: value=51.5 unit=°F
